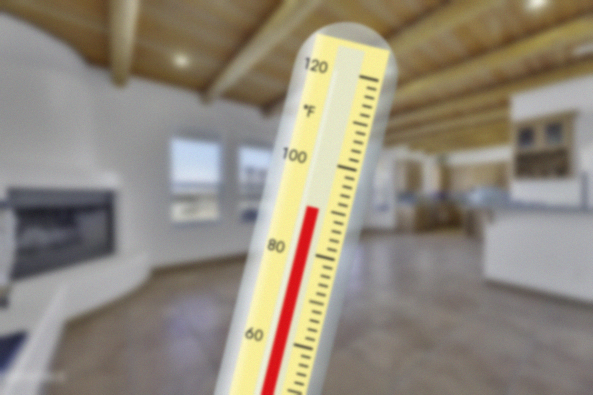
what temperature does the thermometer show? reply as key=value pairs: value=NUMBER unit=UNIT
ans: value=90 unit=°F
